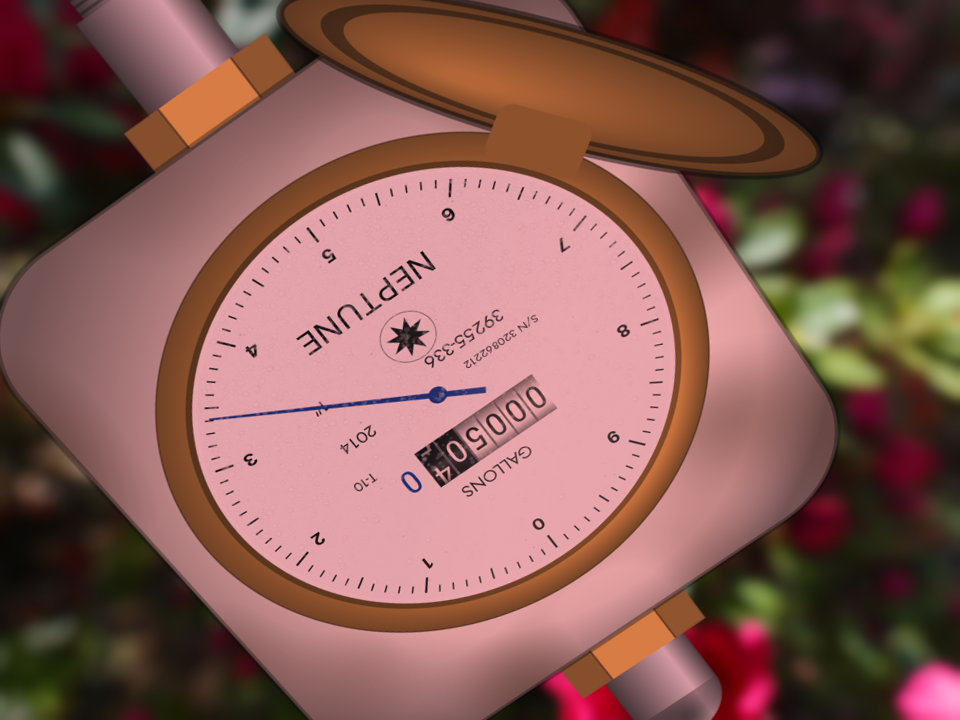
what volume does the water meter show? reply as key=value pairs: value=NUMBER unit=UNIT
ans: value=5043.4 unit=gal
